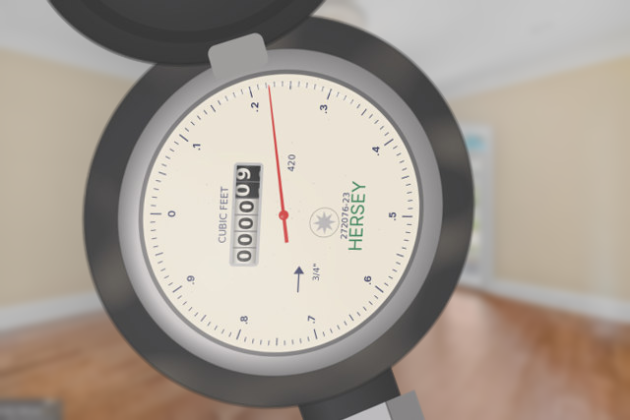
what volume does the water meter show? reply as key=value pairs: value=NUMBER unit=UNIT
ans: value=9.22 unit=ft³
